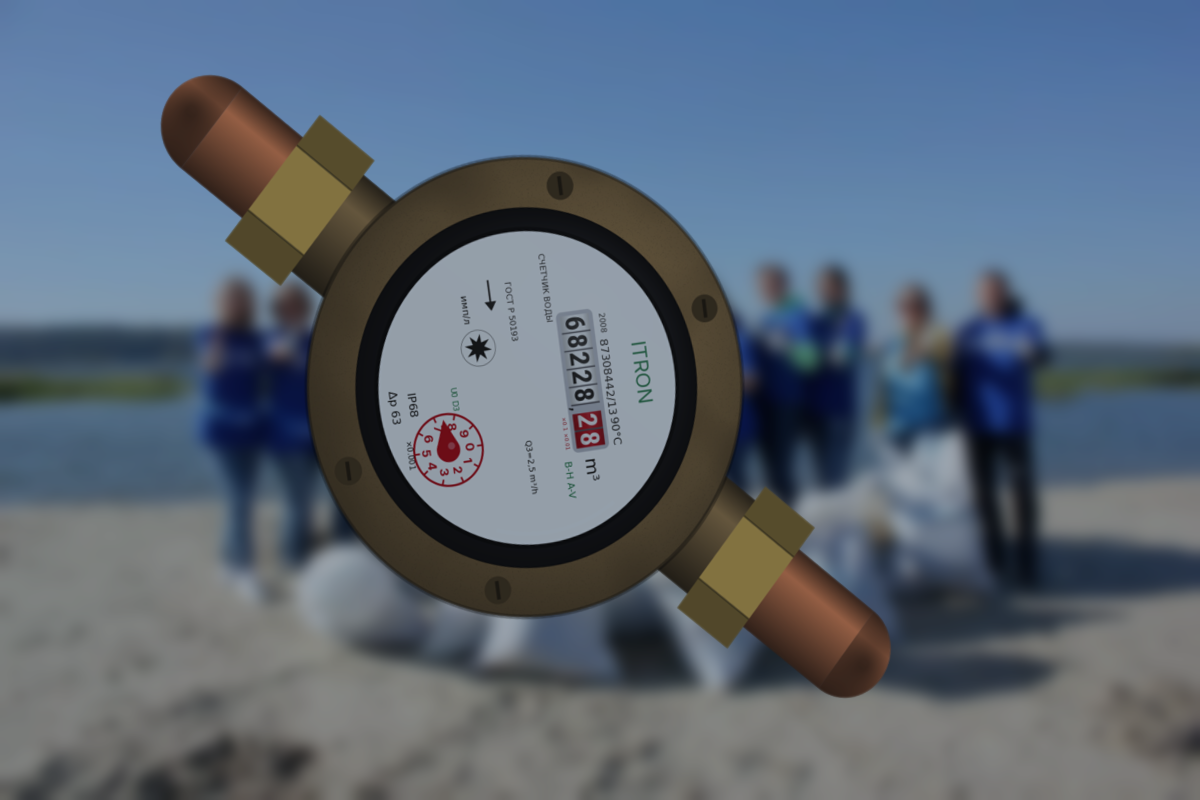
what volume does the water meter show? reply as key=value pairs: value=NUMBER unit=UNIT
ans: value=68228.287 unit=m³
